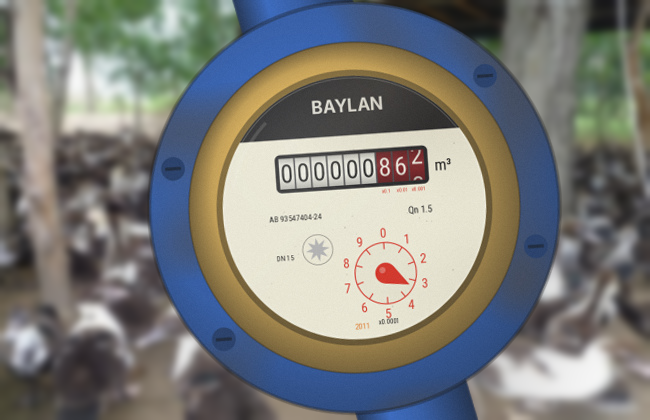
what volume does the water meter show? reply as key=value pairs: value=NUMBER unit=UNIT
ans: value=0.8623 unit=m³
